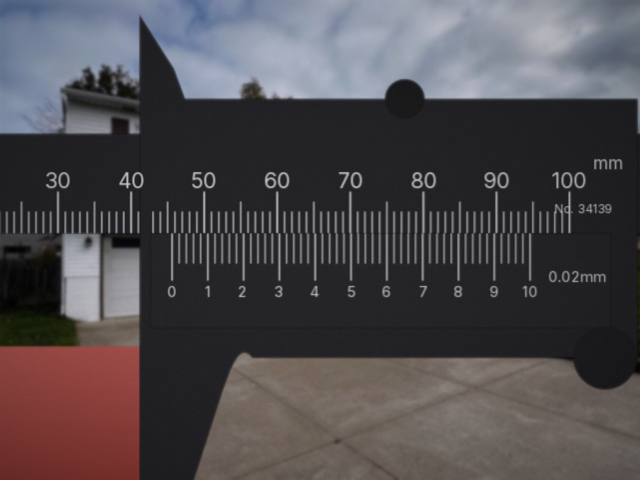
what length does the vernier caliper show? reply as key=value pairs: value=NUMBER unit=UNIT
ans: value=45.6 unit=mm
